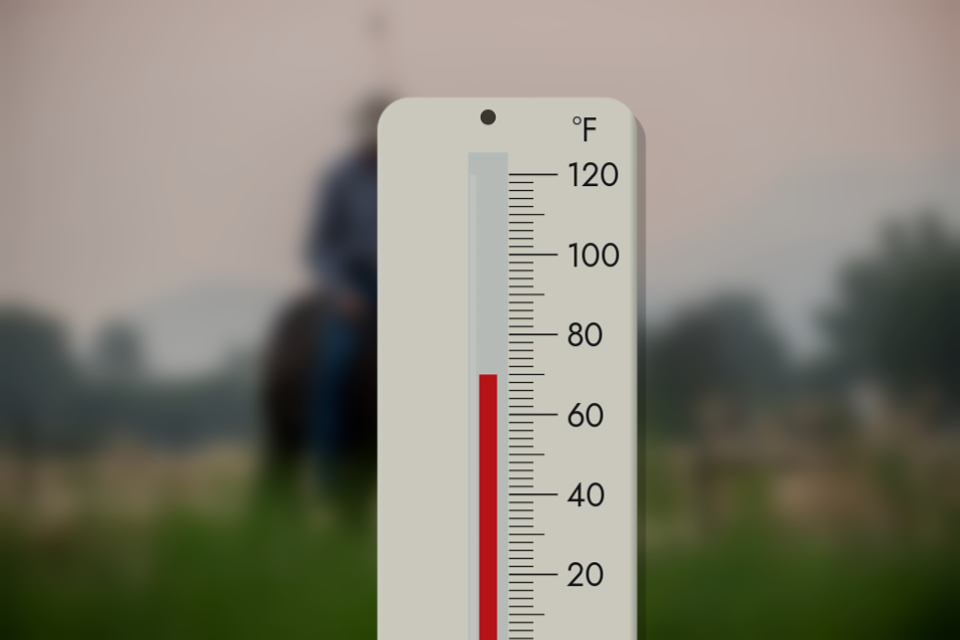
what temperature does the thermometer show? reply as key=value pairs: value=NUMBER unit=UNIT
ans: value=70 unit=°F
